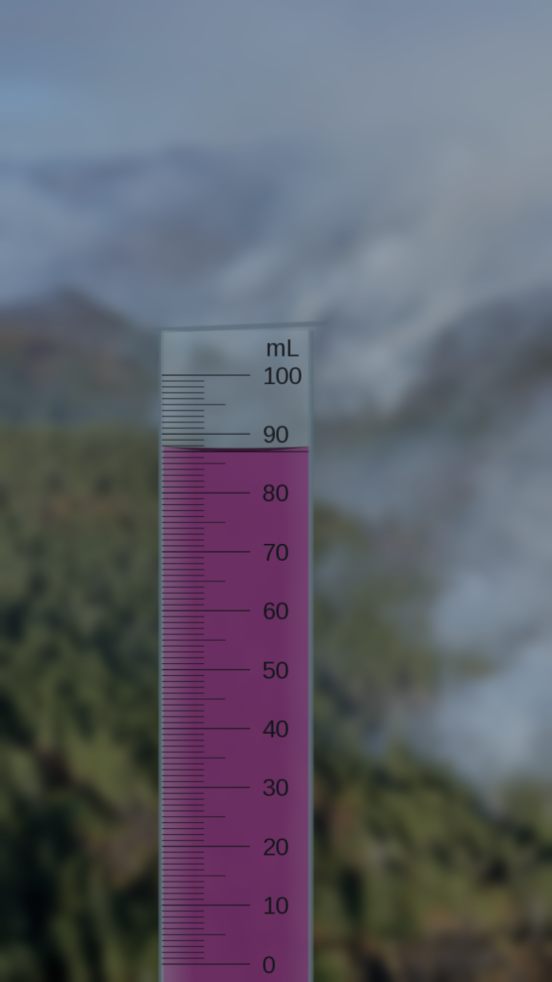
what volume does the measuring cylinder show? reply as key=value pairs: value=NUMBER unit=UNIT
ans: value=87 unit=mL
